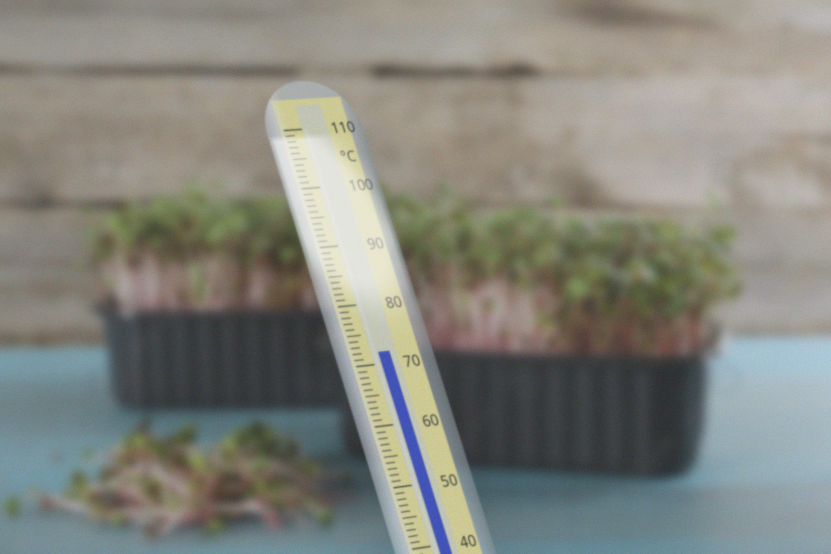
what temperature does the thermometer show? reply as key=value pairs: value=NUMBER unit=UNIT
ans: value=72 unit=°C
